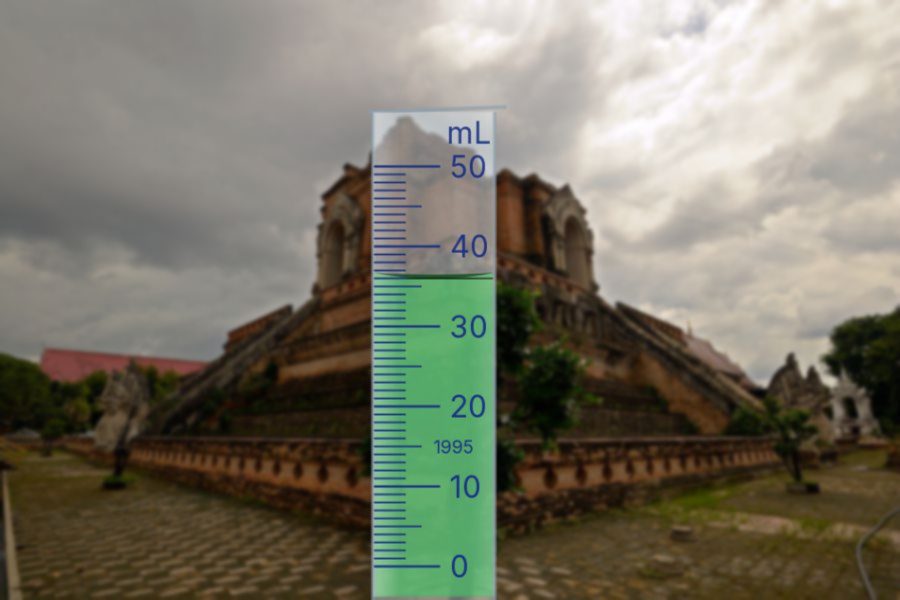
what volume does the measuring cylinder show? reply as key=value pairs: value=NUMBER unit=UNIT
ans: value=36 unit=mL
